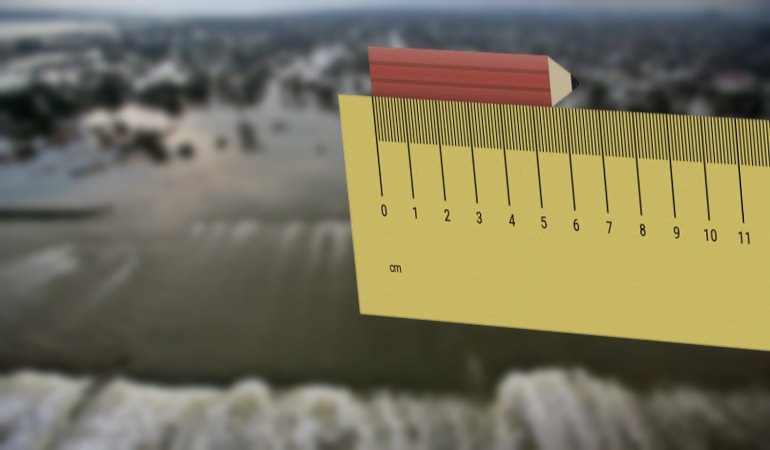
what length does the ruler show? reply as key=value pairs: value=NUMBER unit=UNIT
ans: value=6.5 unit=cm
